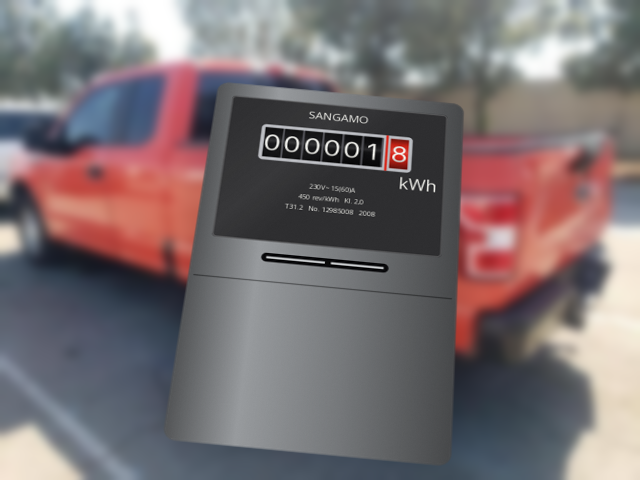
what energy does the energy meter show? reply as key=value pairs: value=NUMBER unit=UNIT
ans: value=1.8 unit=kWh
